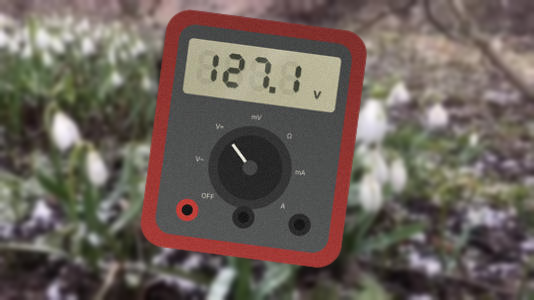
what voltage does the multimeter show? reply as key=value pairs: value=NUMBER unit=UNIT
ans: value=127.1 unit=V
